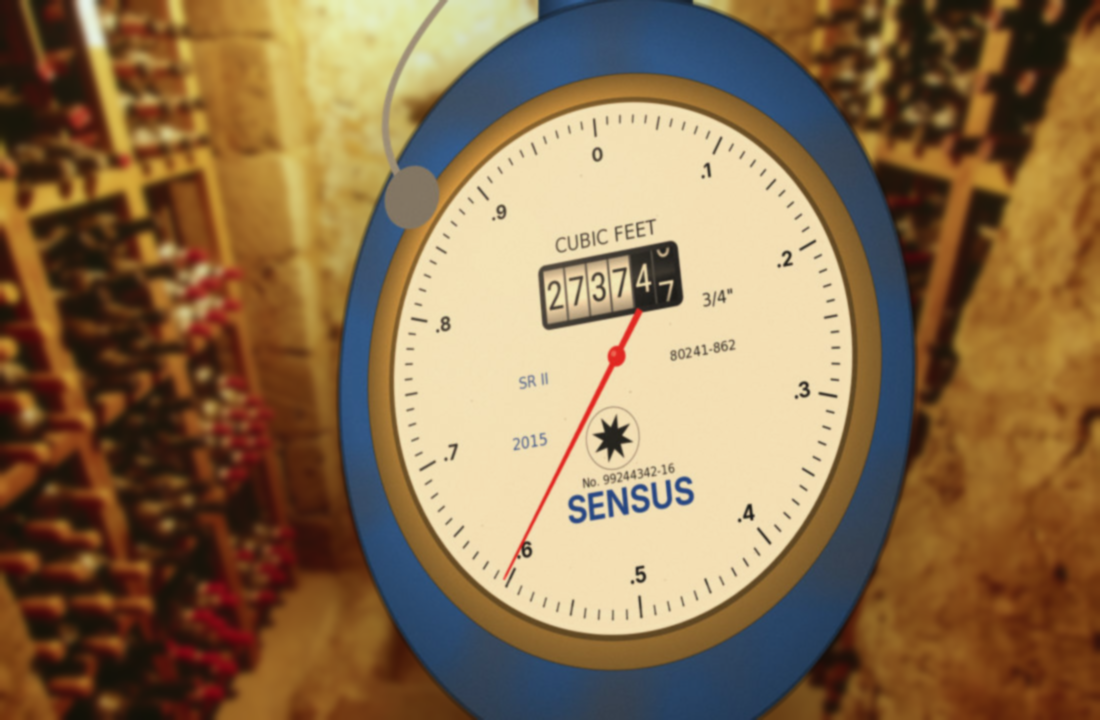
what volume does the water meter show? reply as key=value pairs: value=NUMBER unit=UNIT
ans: value=273746.60 unit=ft³
